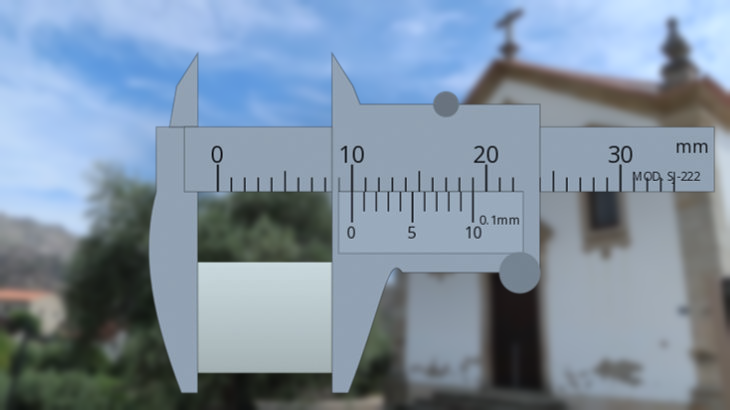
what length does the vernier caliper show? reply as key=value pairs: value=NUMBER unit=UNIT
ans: value=10.0 unit=mm
